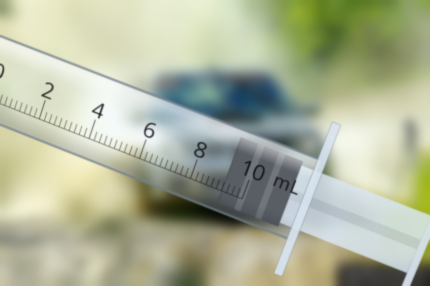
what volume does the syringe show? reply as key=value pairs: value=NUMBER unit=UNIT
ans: value=9.2 unit=mL
